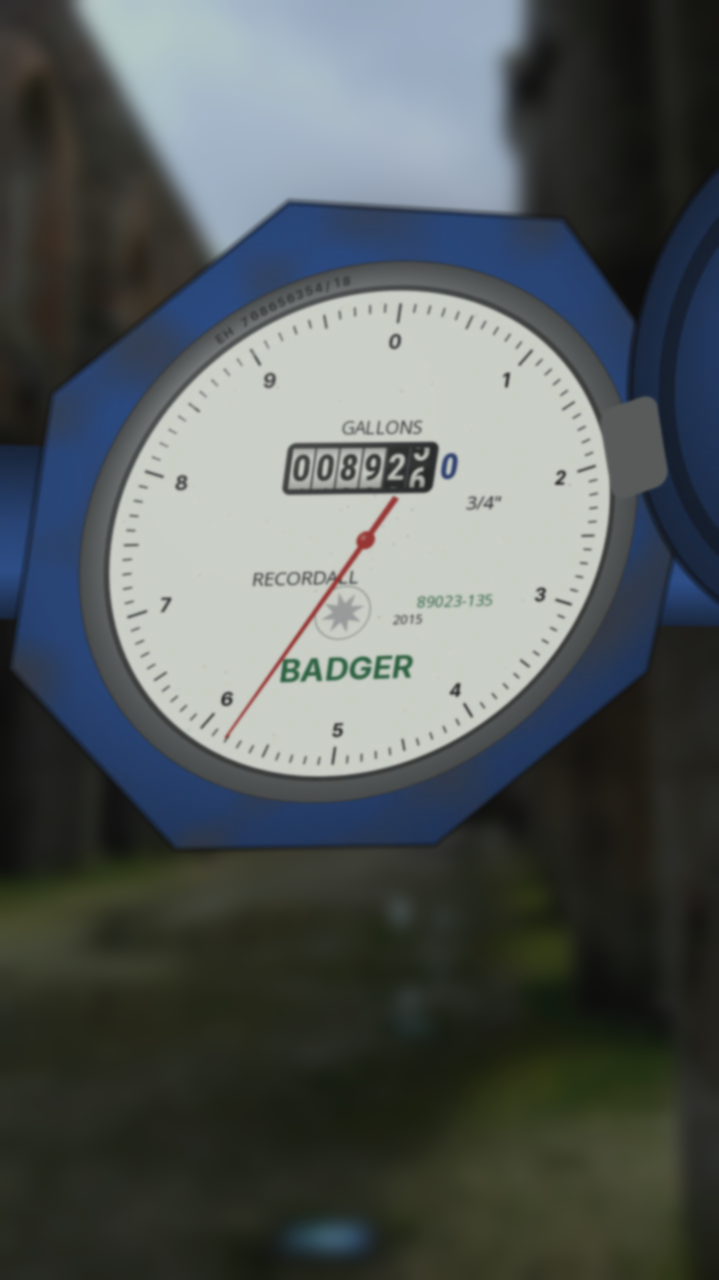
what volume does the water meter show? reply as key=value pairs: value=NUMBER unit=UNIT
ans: value=89255.8 unit=gal
